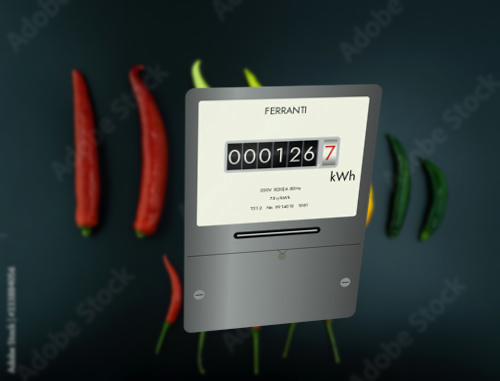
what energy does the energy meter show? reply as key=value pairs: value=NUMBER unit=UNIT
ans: value=126.7 unit=kWh
